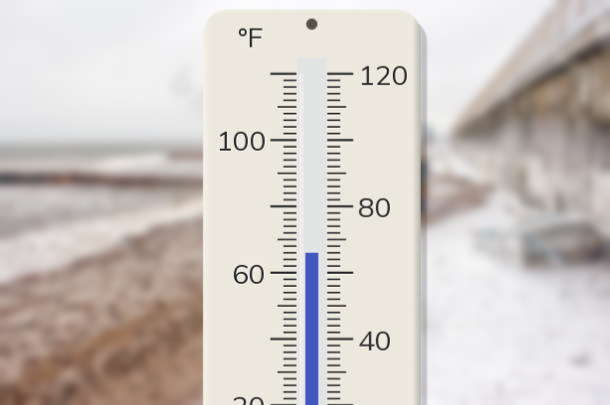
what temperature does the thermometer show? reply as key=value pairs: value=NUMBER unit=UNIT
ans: value=66 unit=°F
